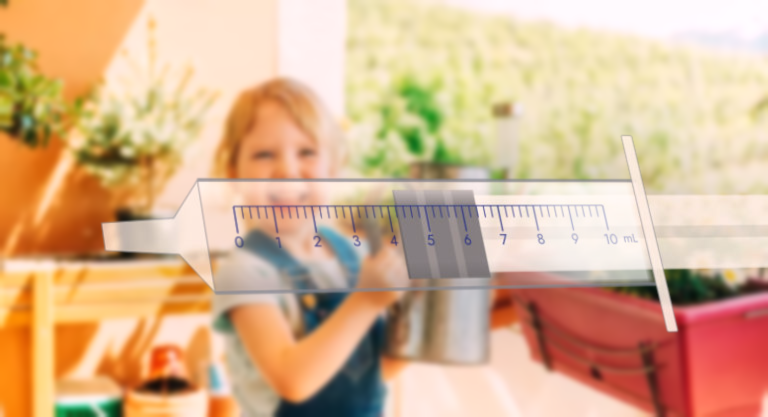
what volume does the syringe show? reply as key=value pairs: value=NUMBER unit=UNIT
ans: value=4.2 unit=mL
